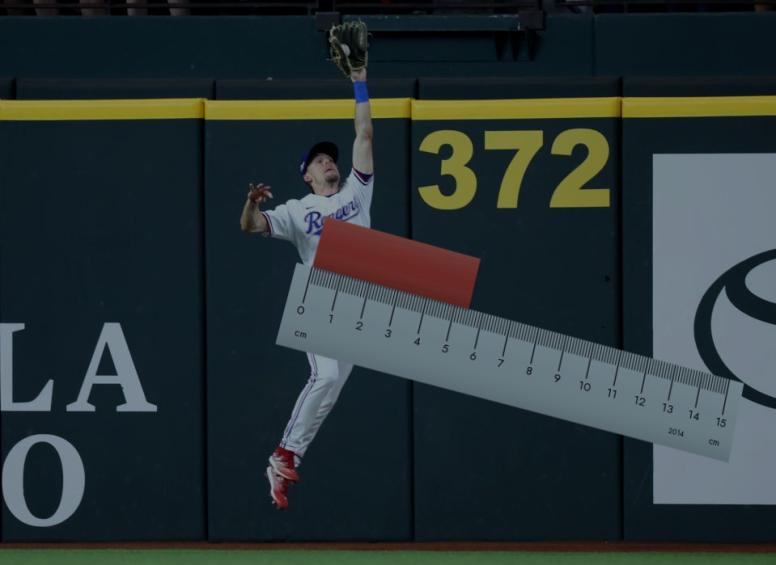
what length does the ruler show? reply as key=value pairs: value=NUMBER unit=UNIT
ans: value=5.5 unit=cm
